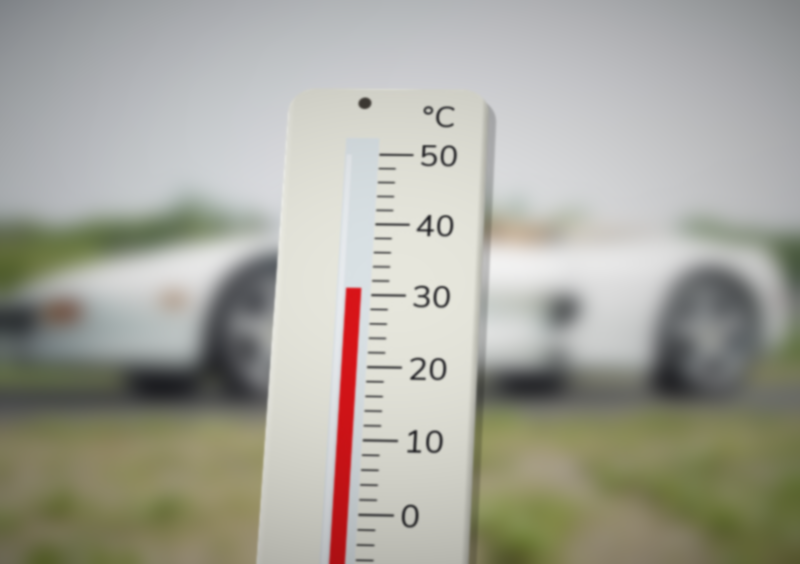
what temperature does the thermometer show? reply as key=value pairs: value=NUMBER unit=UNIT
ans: value=31 unit=°C
